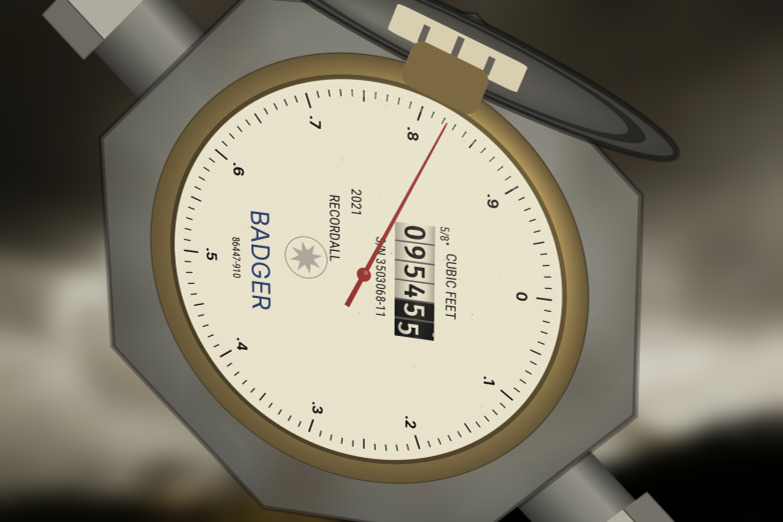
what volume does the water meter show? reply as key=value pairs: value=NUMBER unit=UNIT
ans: value=95454.82 unit=ft³
